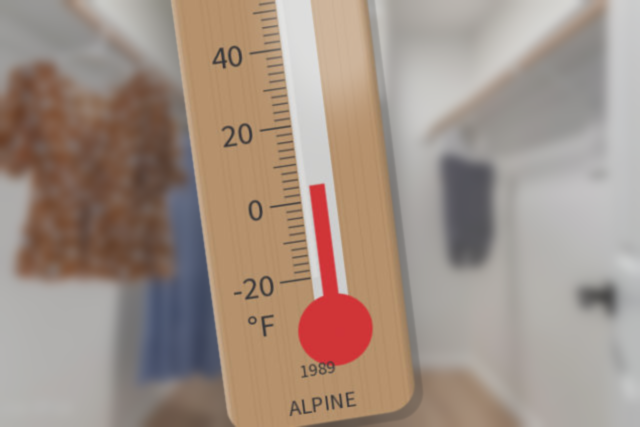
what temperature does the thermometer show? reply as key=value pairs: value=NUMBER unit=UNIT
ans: value=4 unit=°F
